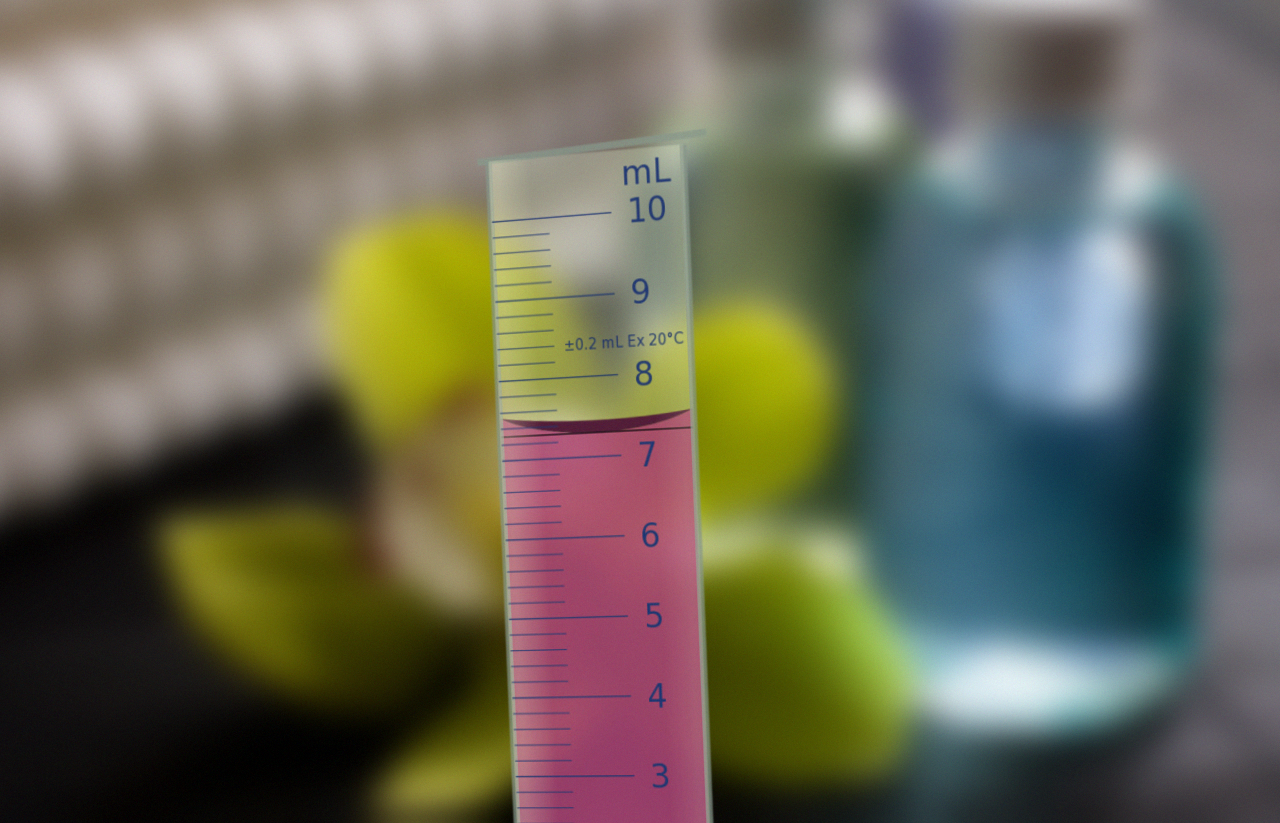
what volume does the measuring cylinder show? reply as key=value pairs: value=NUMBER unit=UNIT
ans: value=7.3 unit=mL
